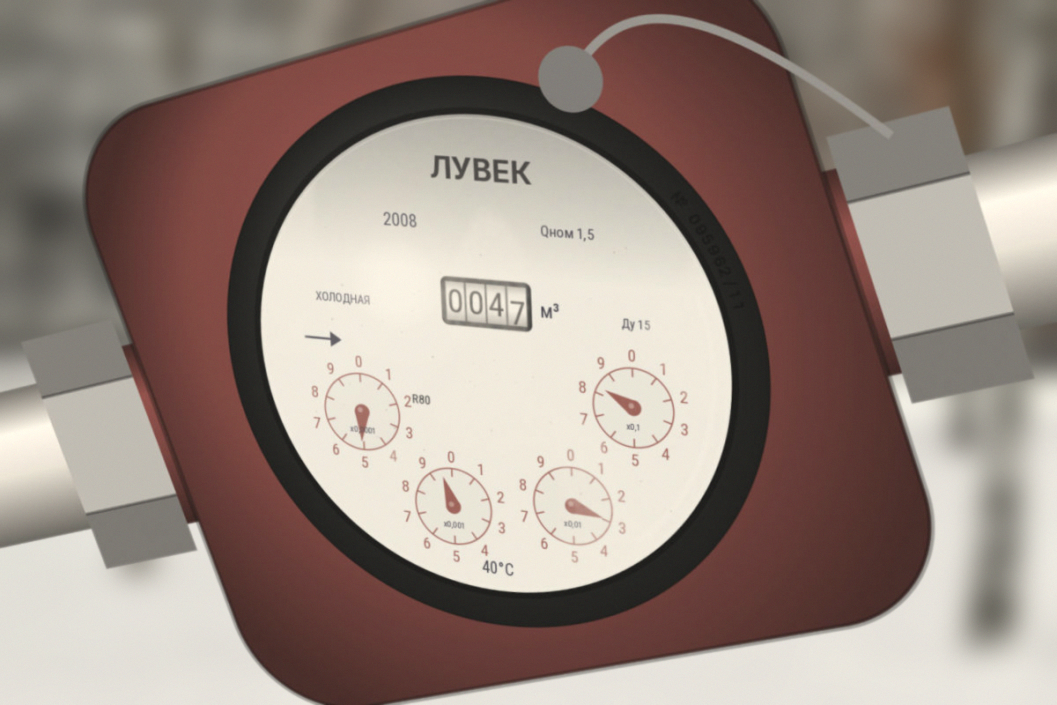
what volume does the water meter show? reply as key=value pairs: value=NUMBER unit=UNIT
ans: value=46.8295 unit=m³
